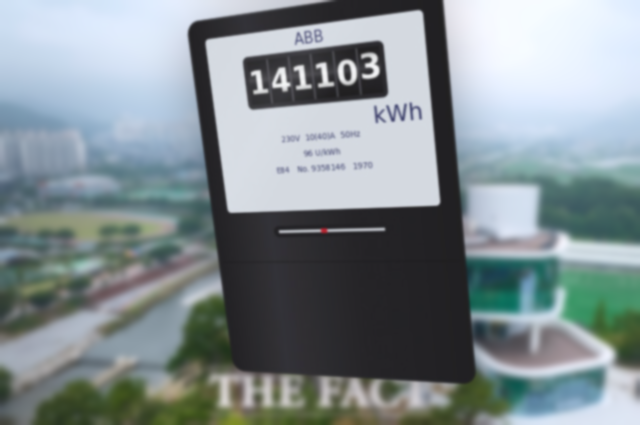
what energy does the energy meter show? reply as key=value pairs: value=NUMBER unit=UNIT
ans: value=141103 unit=kWh
